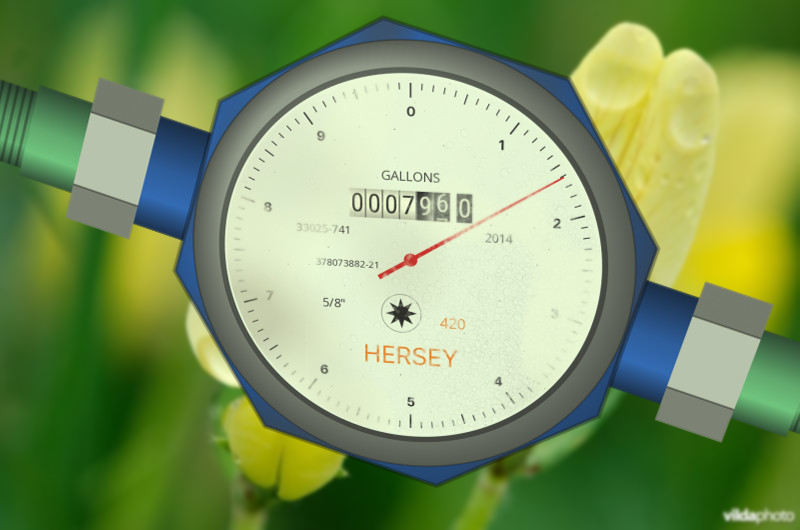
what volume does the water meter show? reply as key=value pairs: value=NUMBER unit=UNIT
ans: value=7961.6 unit=gal
